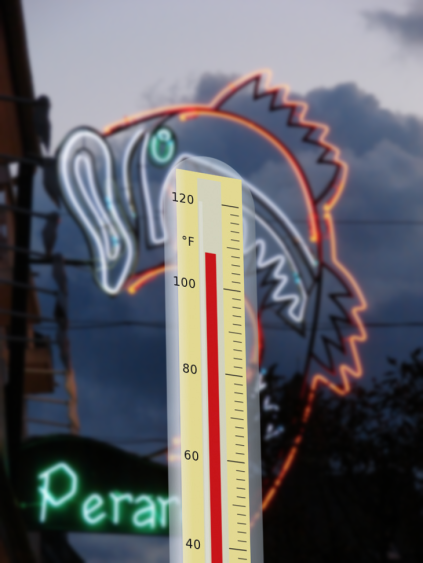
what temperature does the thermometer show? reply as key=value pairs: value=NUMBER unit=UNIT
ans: value=108 unit=°F
